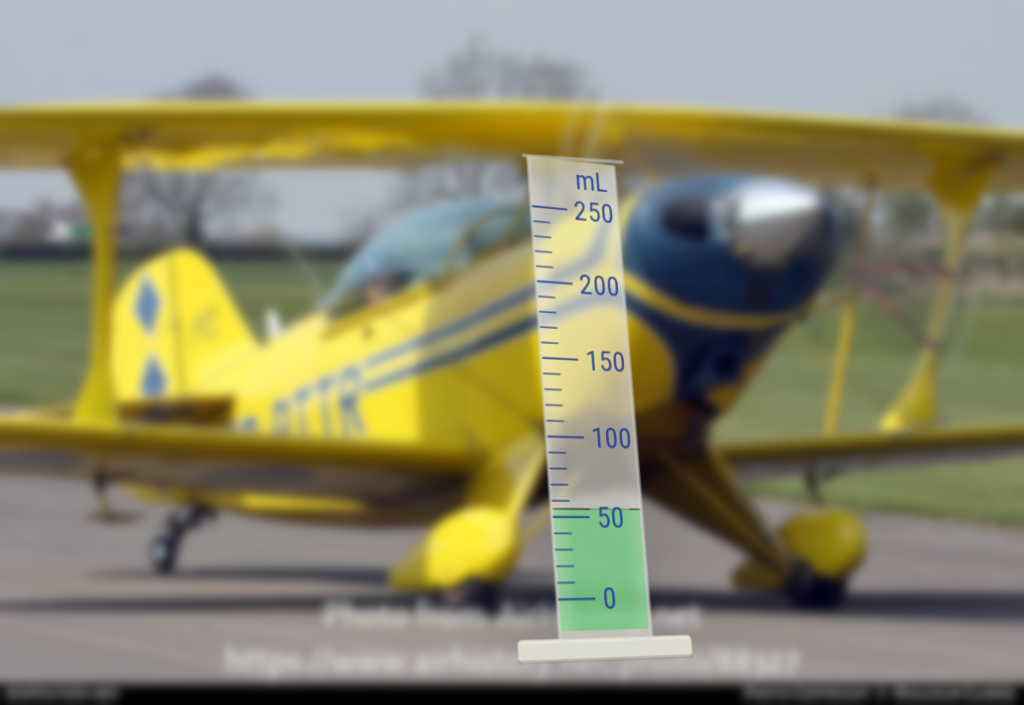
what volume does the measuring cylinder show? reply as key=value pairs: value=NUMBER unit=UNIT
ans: value=55 unit=mL
